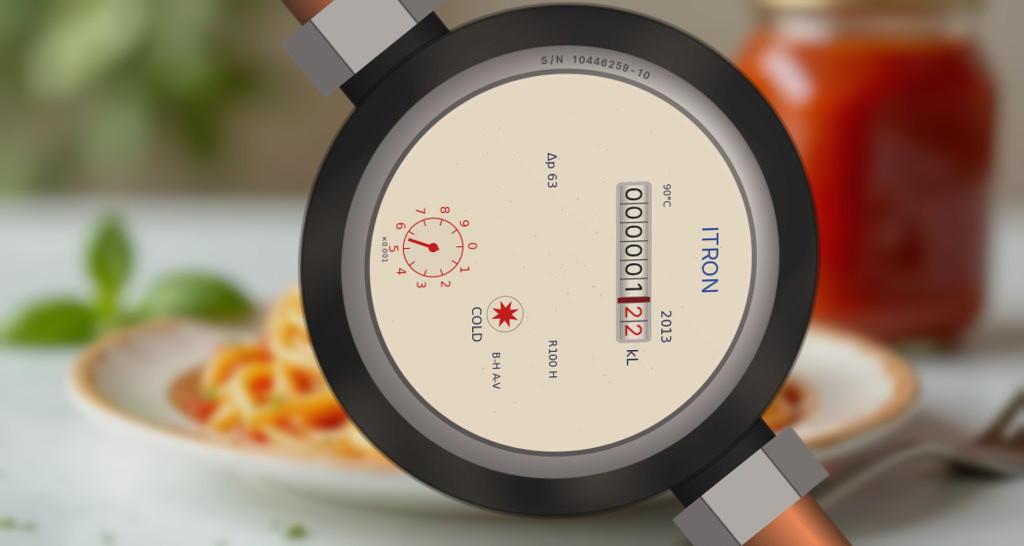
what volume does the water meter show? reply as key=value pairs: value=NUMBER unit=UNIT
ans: value=1.225 unit=kL
